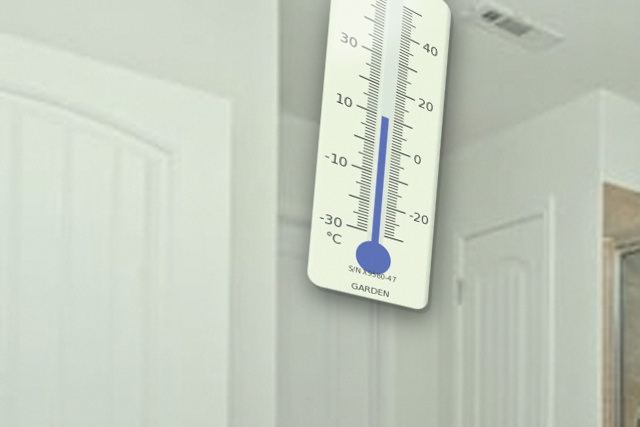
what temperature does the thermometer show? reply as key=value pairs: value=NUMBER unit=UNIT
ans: value=10 unit=°C
